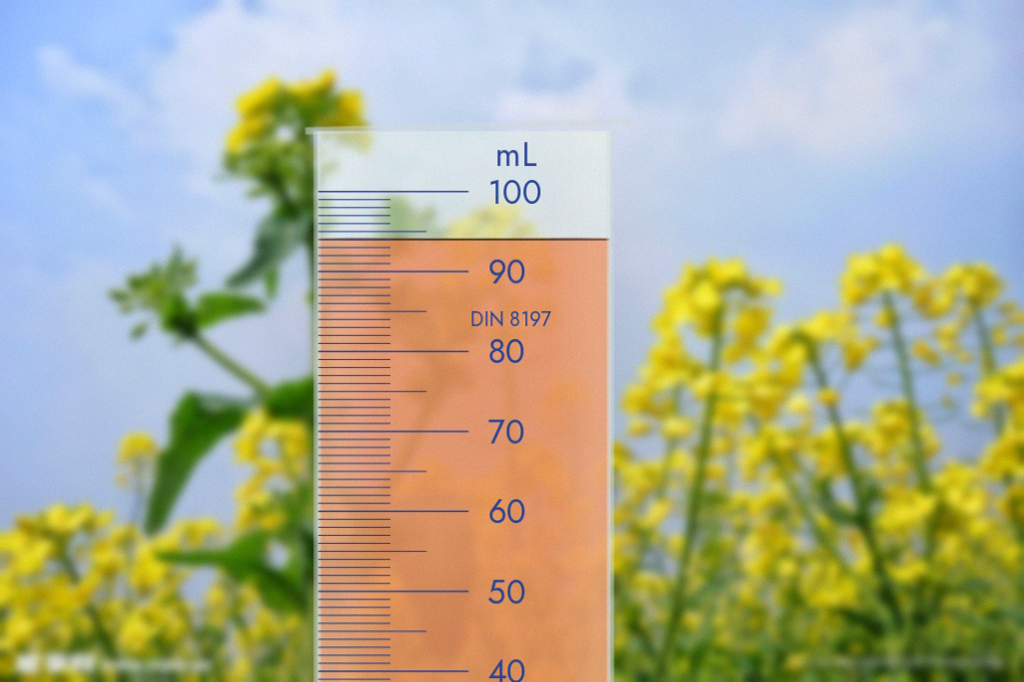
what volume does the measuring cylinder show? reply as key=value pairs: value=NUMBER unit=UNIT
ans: value=94 unit=mL
